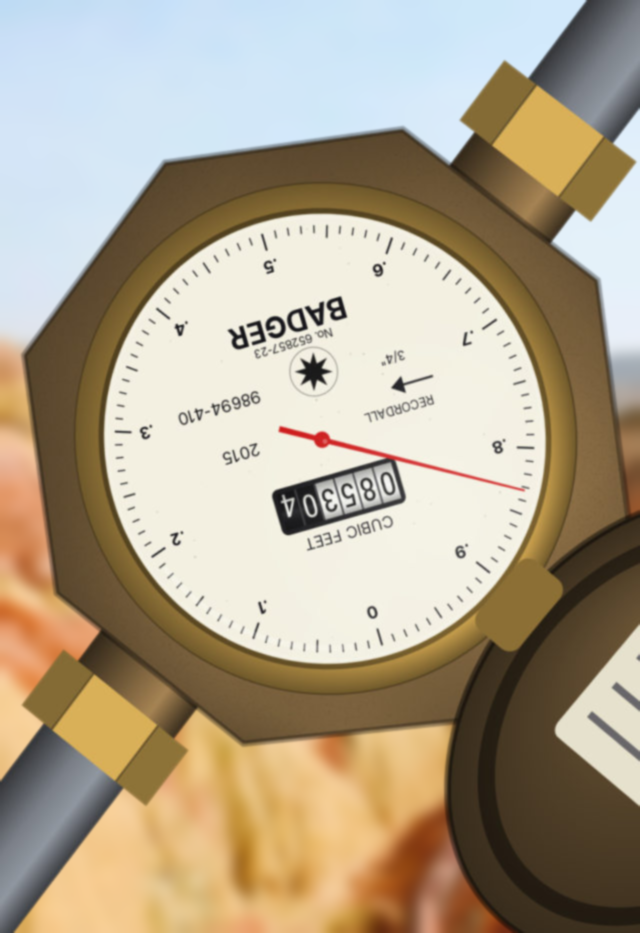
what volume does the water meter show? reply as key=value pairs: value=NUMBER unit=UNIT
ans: value=85303.83 unit=ft³
